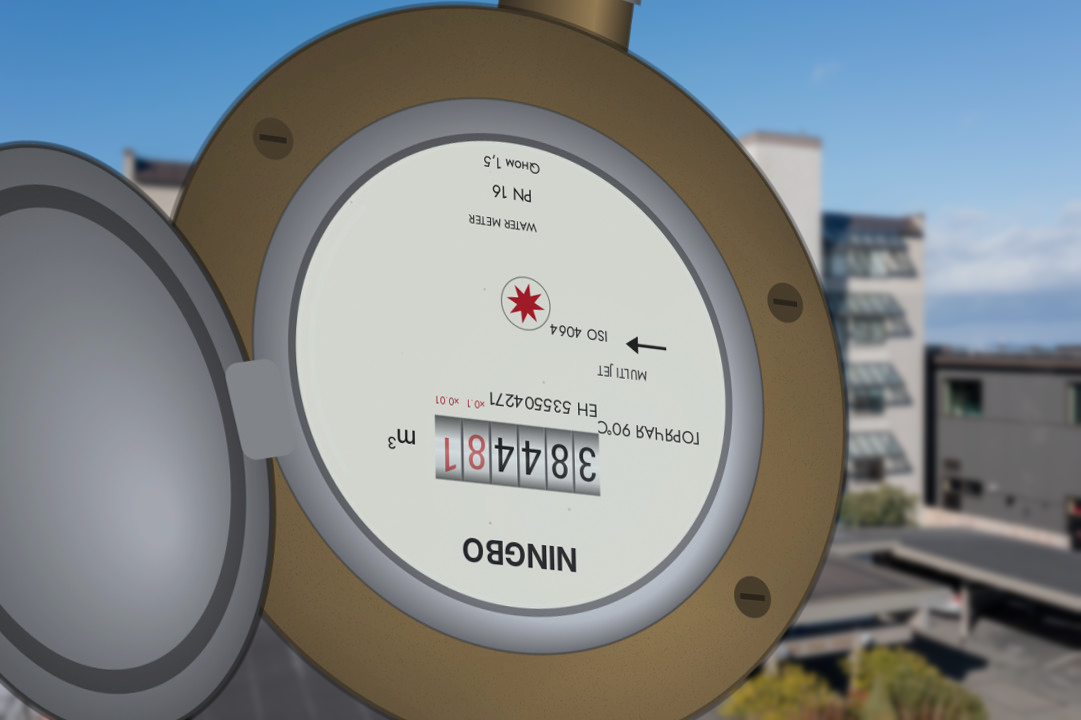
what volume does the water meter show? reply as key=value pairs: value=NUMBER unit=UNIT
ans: value=3844.81 unit=m³
